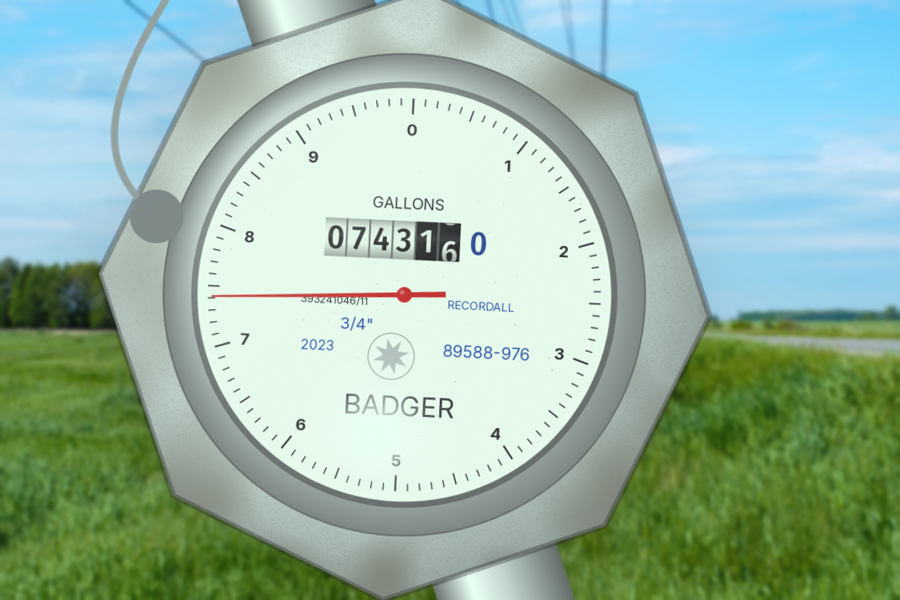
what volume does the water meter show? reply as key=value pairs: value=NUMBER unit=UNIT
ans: value=743157.4 unit=gal
